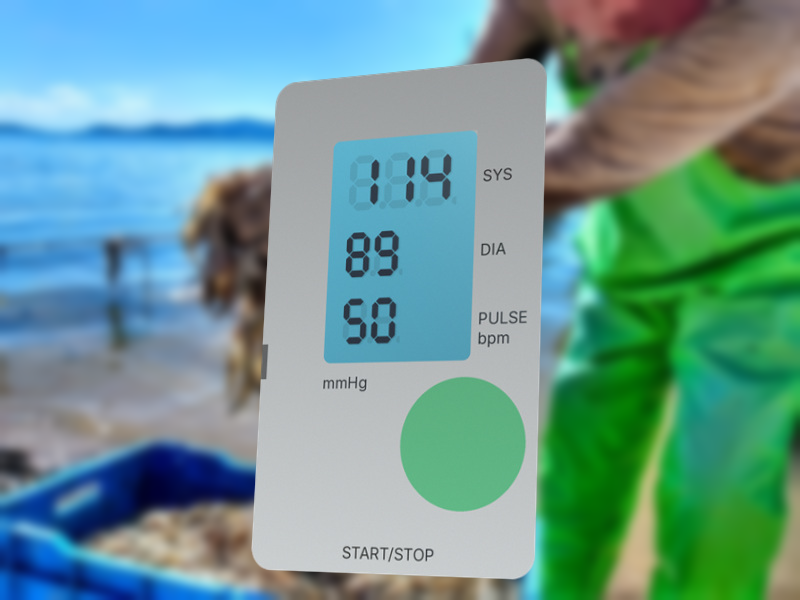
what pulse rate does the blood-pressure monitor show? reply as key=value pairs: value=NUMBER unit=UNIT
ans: value=50 unit=bpm
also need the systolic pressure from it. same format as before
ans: value=114 unit=mmHg
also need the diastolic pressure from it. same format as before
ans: value=89 unit=mmHg
